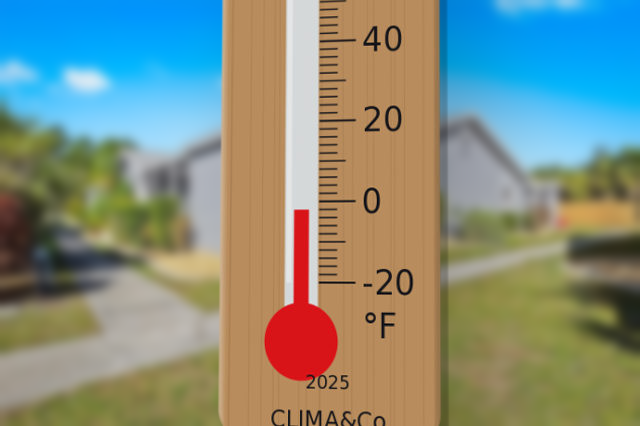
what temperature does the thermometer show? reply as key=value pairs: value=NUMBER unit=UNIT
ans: value=-2 unit=°F
